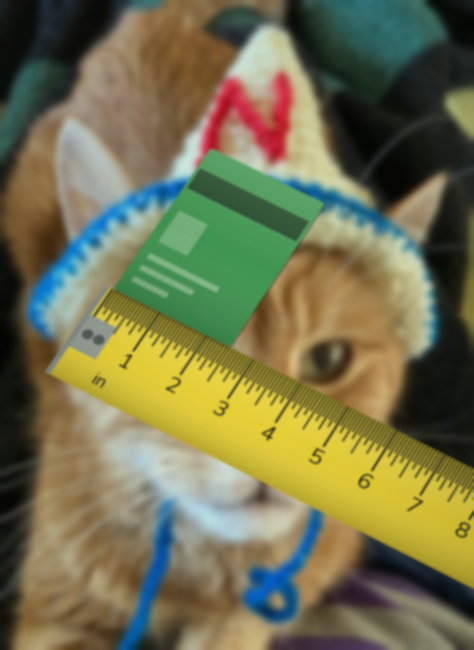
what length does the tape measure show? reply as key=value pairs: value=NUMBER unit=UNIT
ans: value=2.5 unit=in
